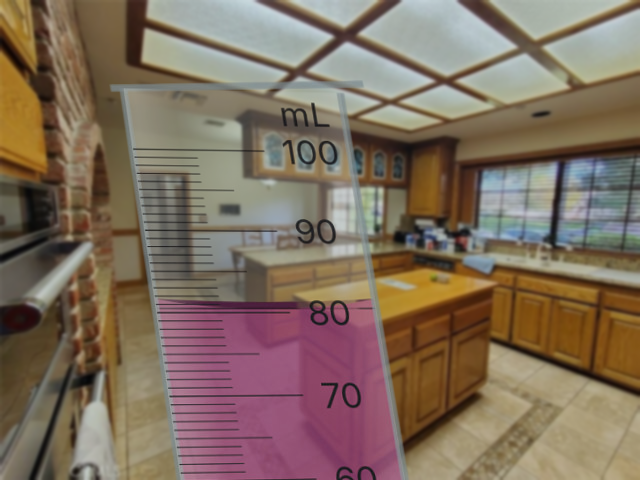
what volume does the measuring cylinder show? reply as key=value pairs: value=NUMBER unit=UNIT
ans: value=80.5 unit=mL
